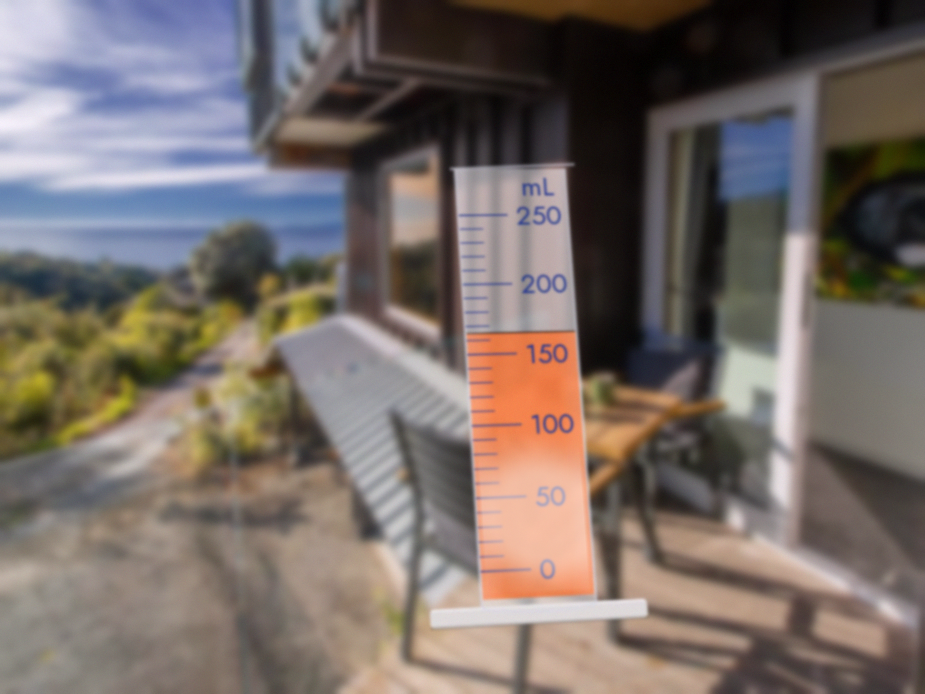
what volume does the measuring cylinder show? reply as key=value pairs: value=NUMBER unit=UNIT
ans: value=165 unit=mL
